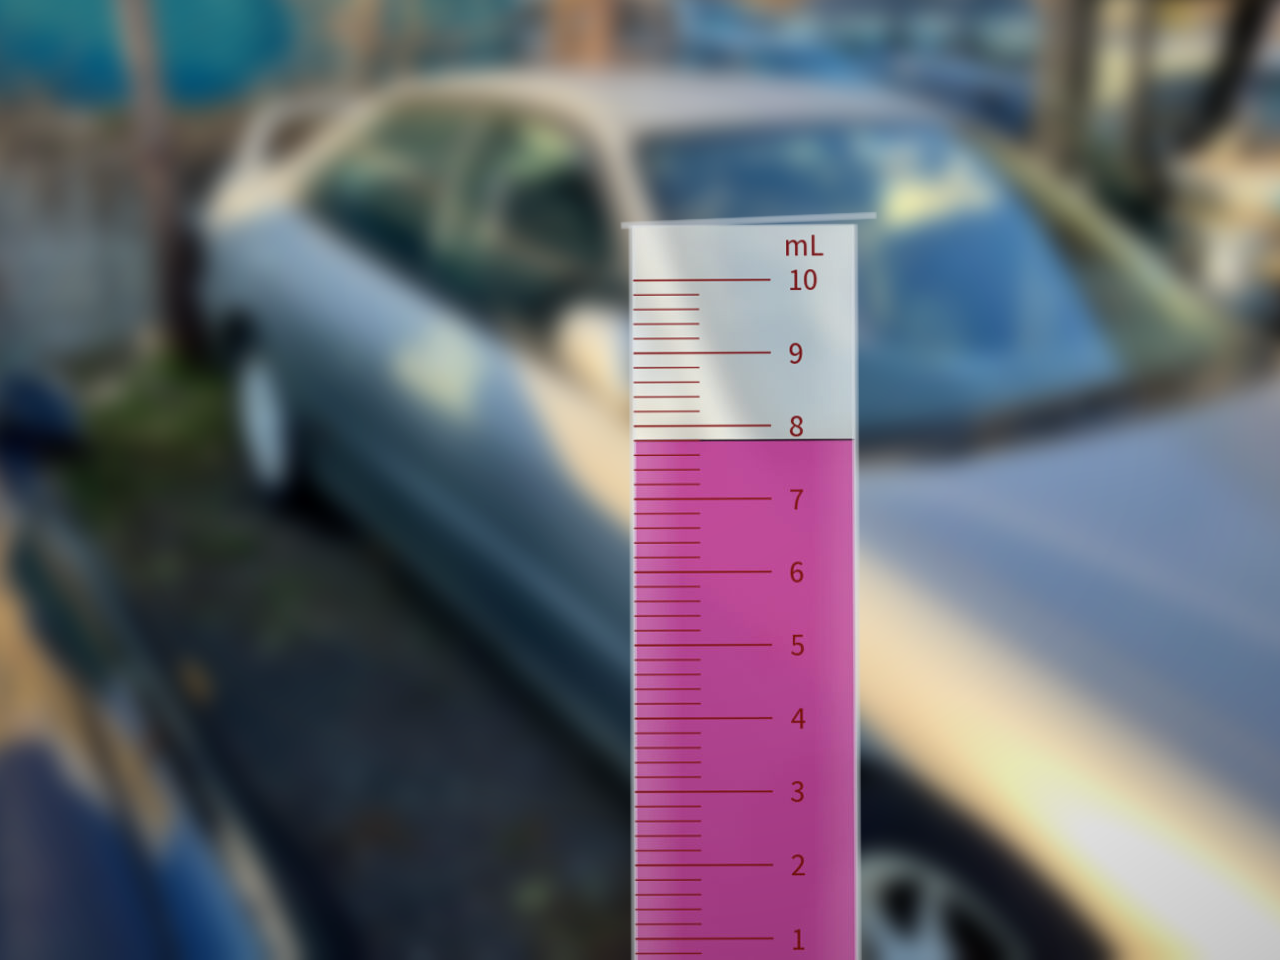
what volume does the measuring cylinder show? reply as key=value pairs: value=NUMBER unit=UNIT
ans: value=7.8 unit=mL
